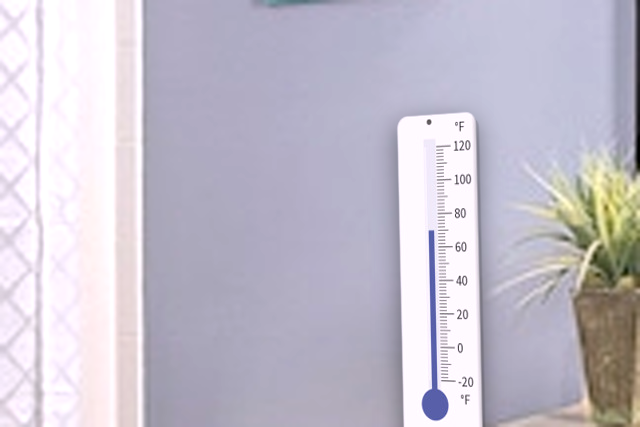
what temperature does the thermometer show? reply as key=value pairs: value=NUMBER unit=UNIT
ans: value=70 unit=°F
